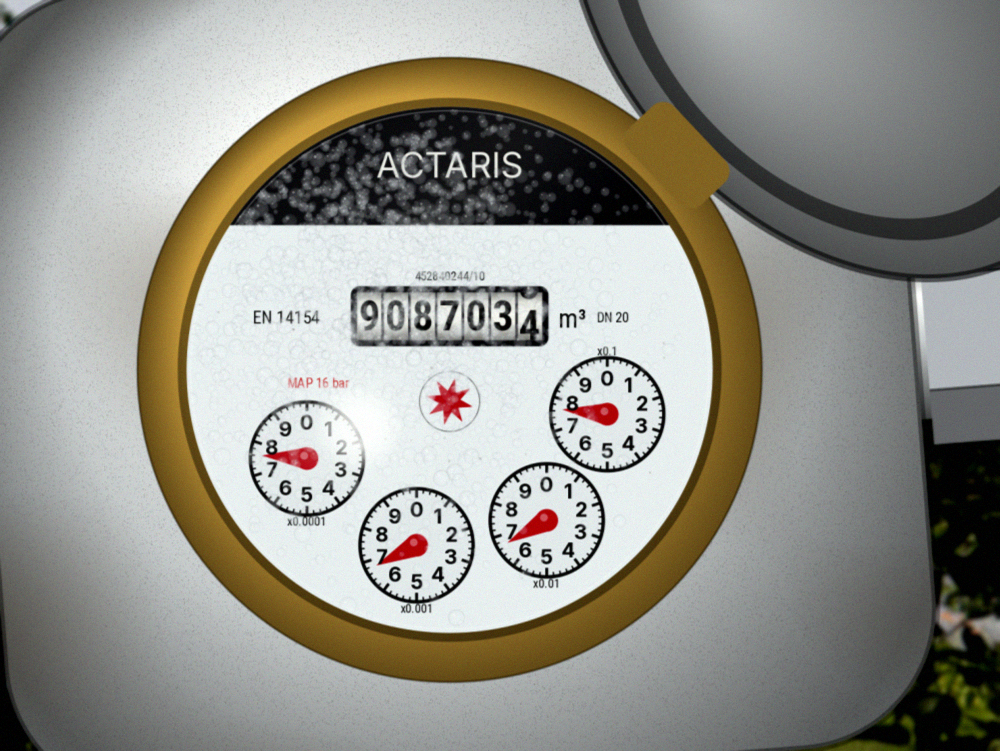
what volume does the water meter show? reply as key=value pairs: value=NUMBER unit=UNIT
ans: value=9087033.7667 unit=m³
